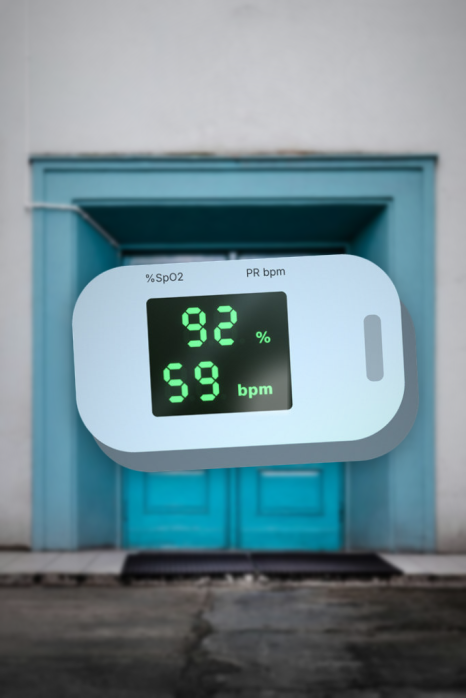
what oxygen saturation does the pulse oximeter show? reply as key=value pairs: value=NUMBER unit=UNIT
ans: value=92 unit=%
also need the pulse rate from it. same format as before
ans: value=59 unit=bpm
